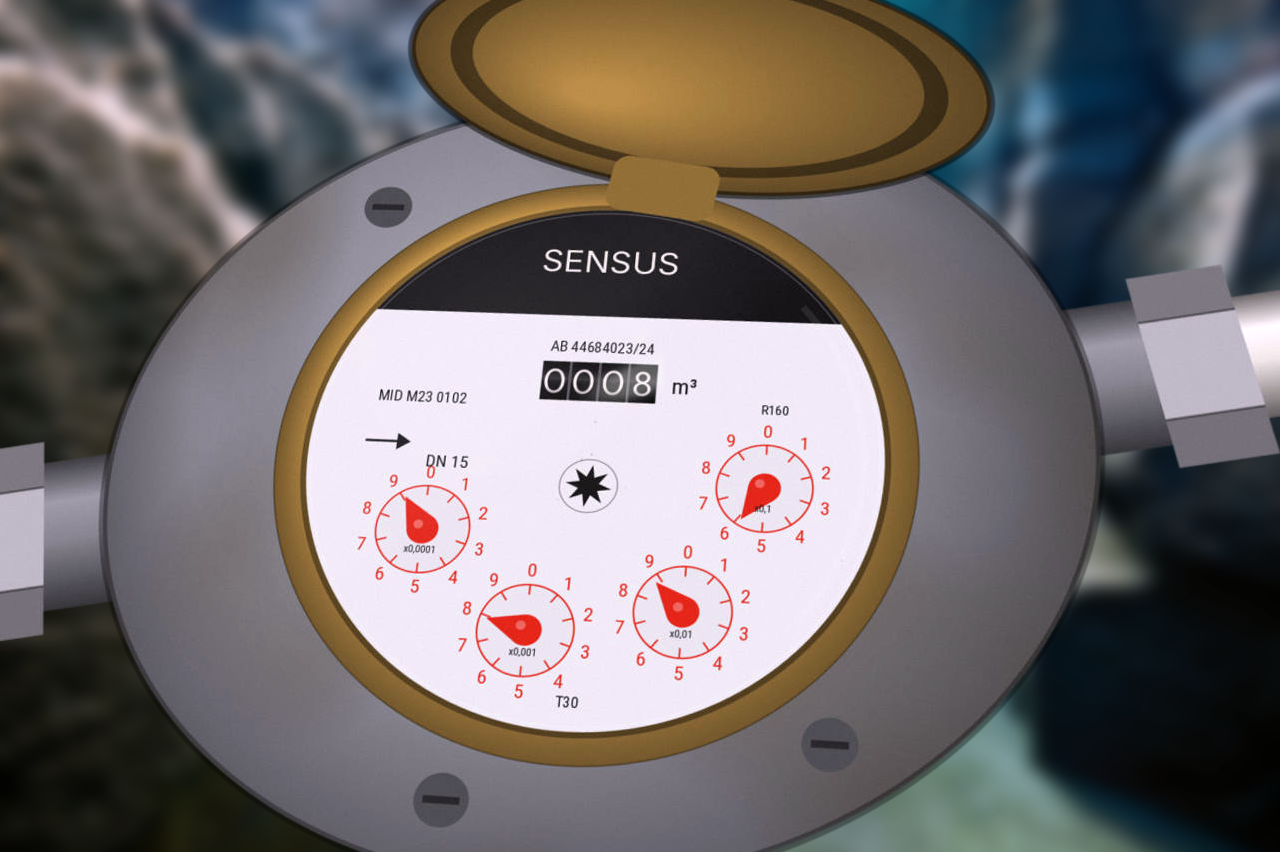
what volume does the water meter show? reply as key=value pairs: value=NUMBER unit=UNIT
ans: value=8.5879 unit=m³
